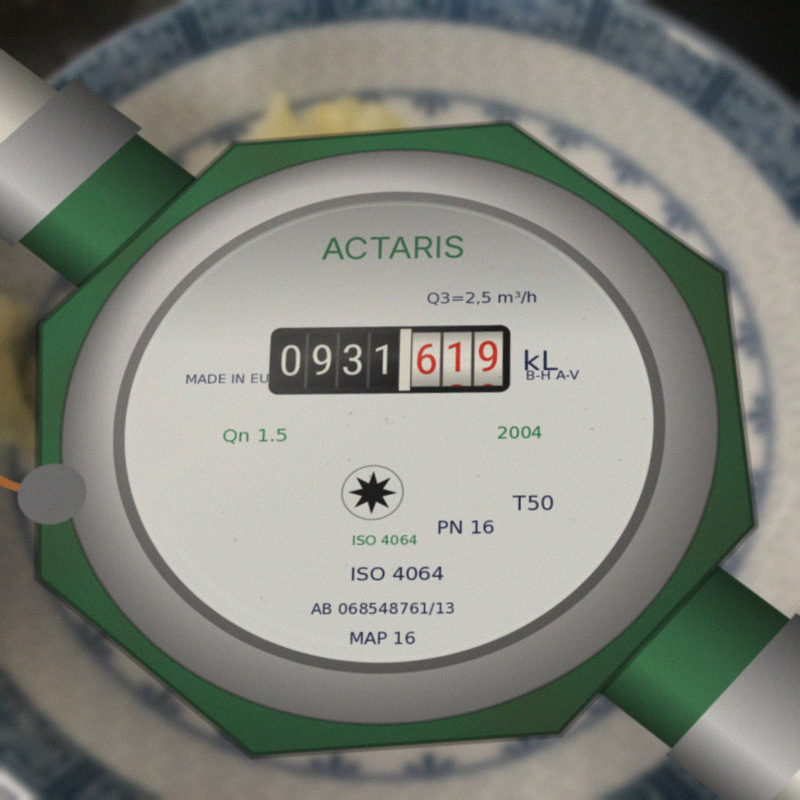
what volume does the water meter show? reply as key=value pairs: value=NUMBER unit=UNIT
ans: value=931.619 unit=kL
